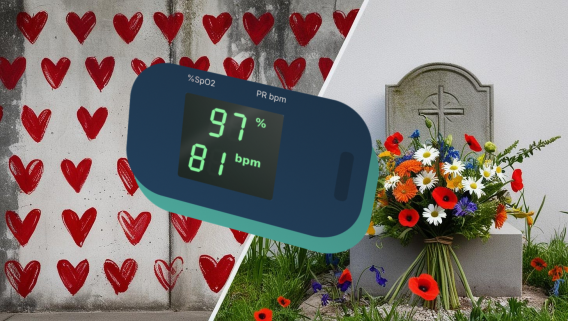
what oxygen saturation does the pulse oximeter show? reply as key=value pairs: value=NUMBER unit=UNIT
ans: value=97 unit=%
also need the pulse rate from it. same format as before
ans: value=81 unit=bpm
